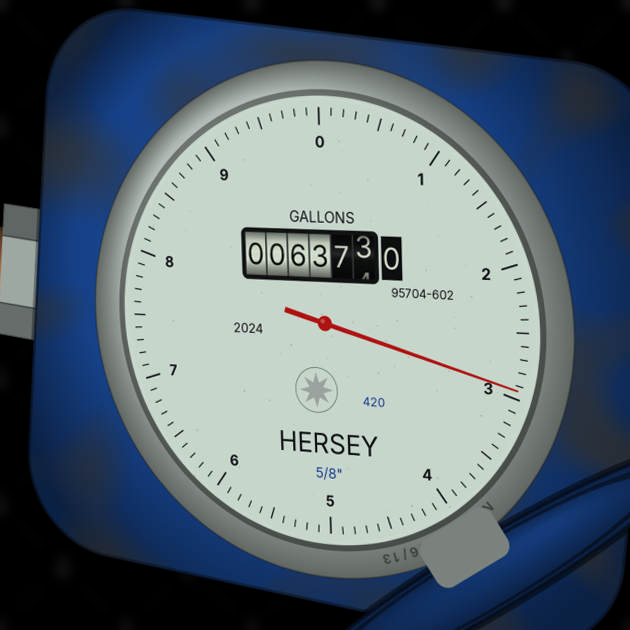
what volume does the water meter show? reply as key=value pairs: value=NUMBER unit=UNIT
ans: value=63732.9 unit=gal
